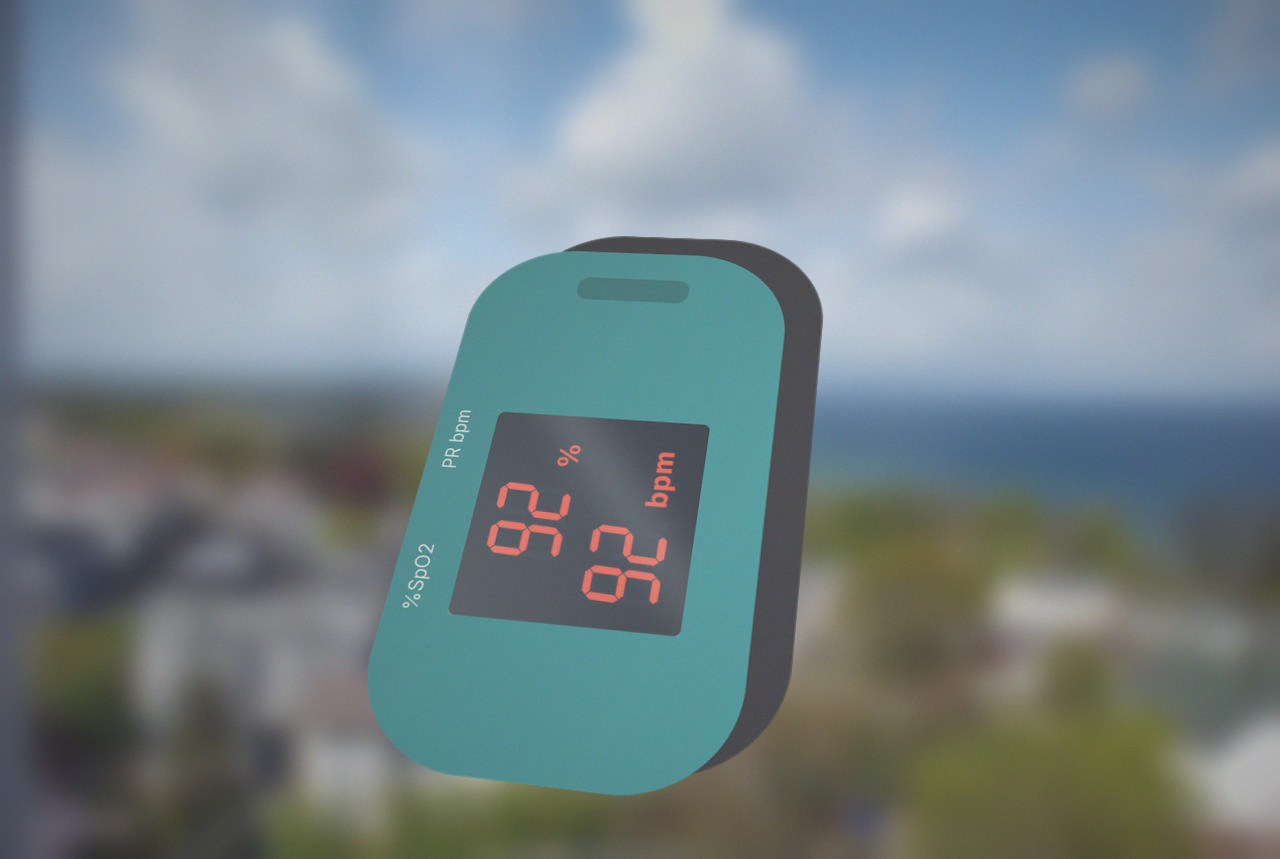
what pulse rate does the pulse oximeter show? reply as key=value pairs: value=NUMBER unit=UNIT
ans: value=92 unit=bpm
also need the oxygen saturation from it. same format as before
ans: value=92 unit=%
